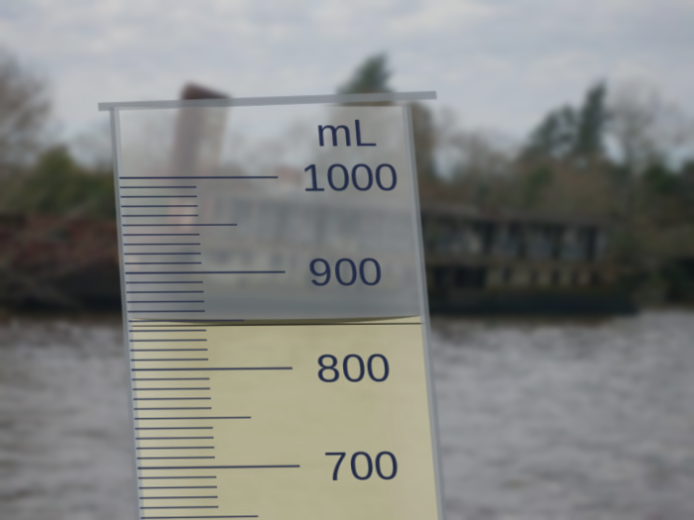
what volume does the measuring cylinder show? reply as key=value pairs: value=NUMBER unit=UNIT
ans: value=845 unit=mL
